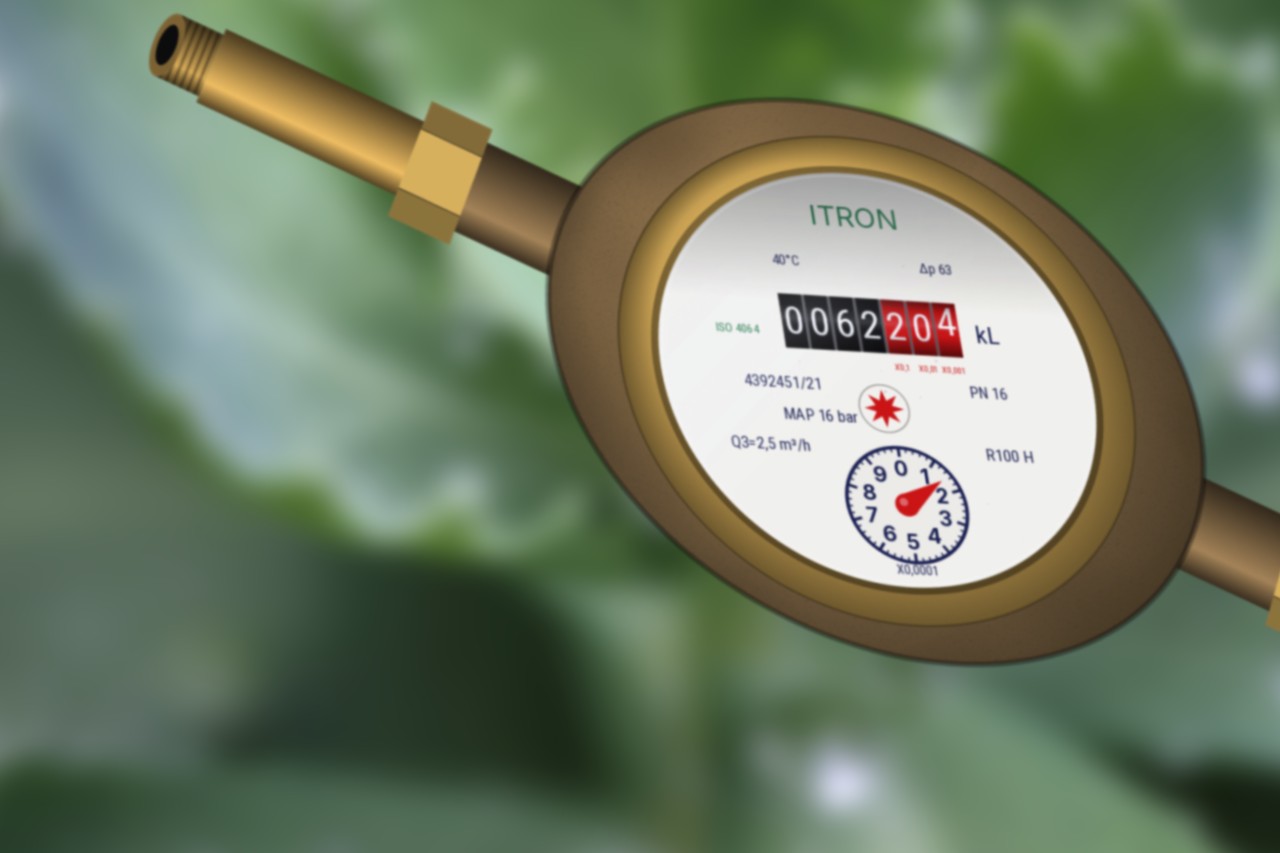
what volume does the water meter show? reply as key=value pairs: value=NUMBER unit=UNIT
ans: value=62.2041 unit=kL
